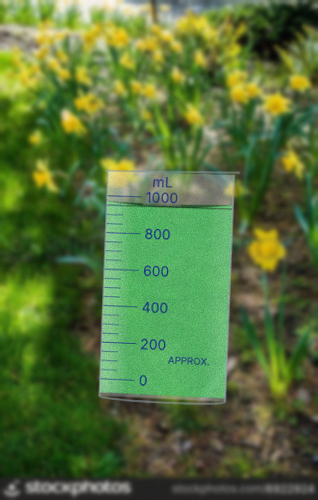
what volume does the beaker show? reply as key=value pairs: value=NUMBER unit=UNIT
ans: value=950 unit=mL
